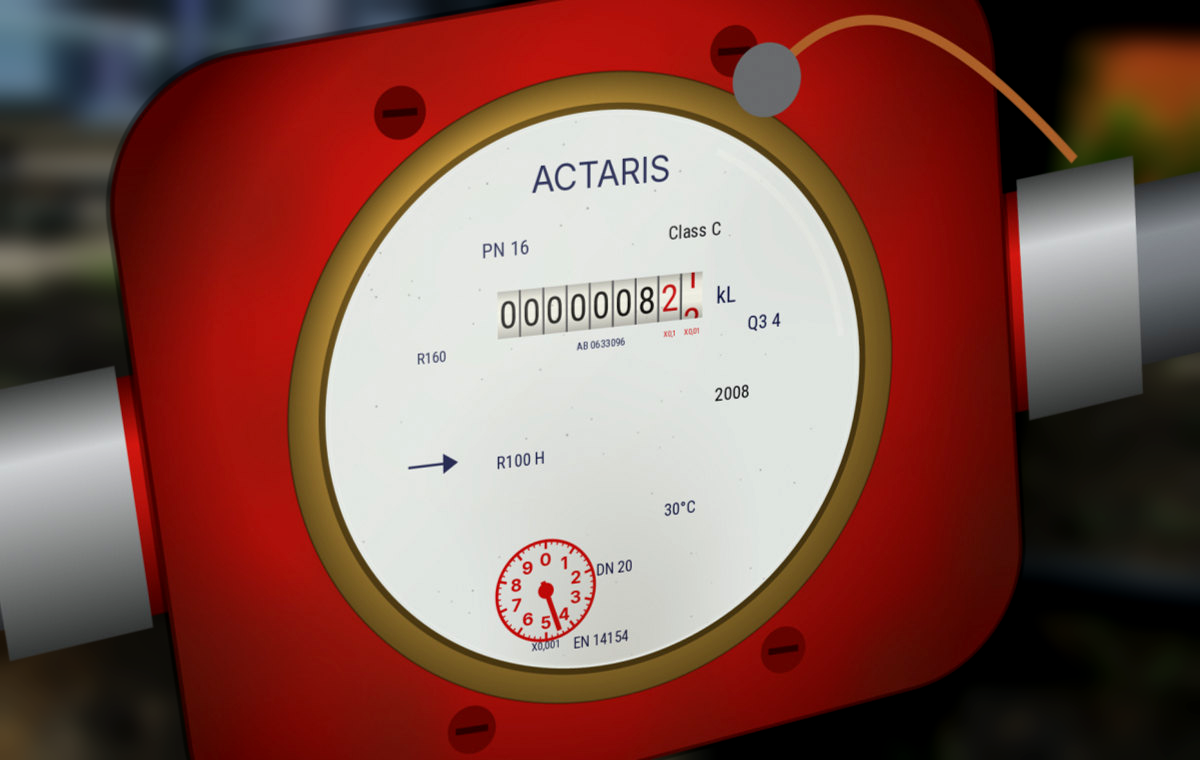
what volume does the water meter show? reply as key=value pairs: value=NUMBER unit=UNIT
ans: value=8.214 unit=kL
